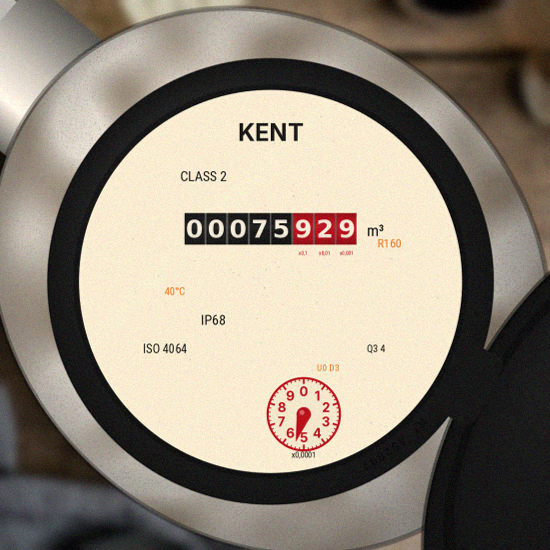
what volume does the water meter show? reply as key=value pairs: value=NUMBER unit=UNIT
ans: value=75.9295 unit=m³
